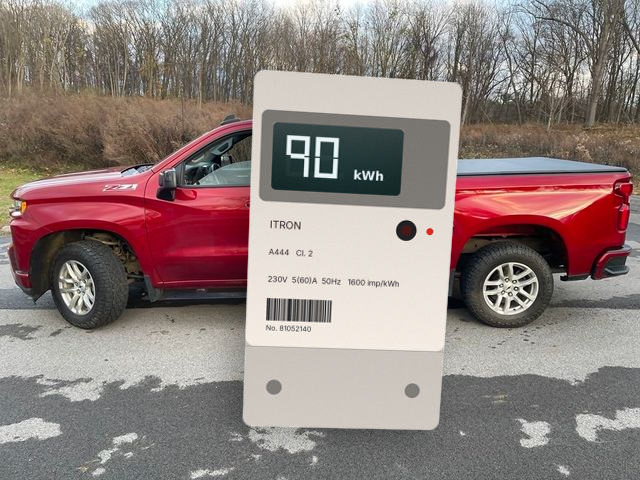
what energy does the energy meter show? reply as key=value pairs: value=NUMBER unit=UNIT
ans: value=90 unit=kWh
